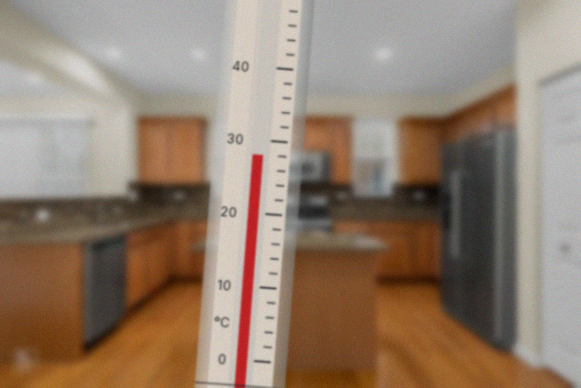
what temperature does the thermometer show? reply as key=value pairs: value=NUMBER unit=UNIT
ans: value=28 unit=°C
